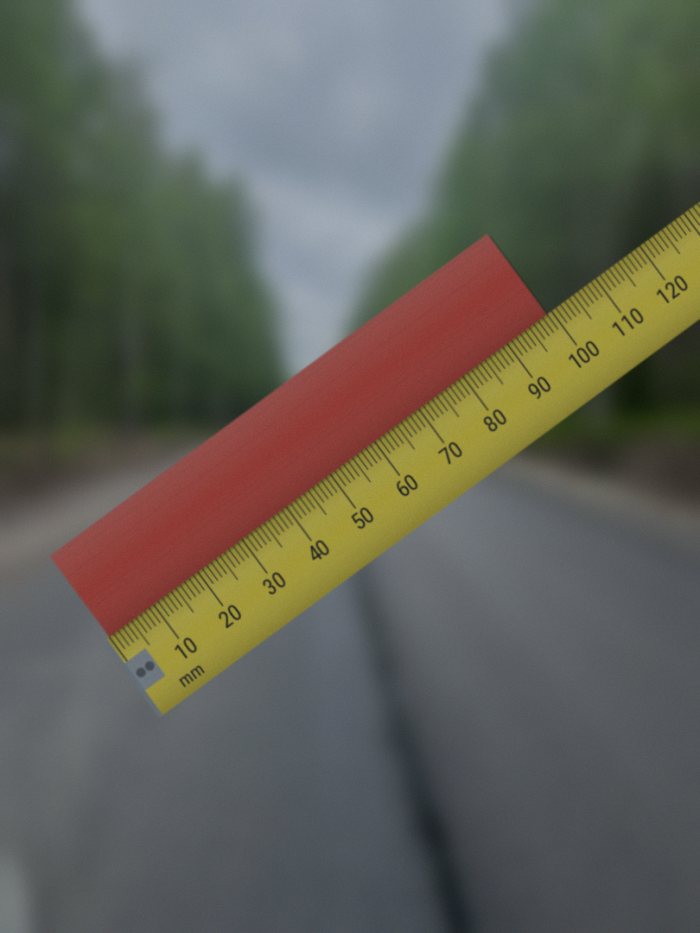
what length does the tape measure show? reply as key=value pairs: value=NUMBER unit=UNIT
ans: value=99 unit=mm
